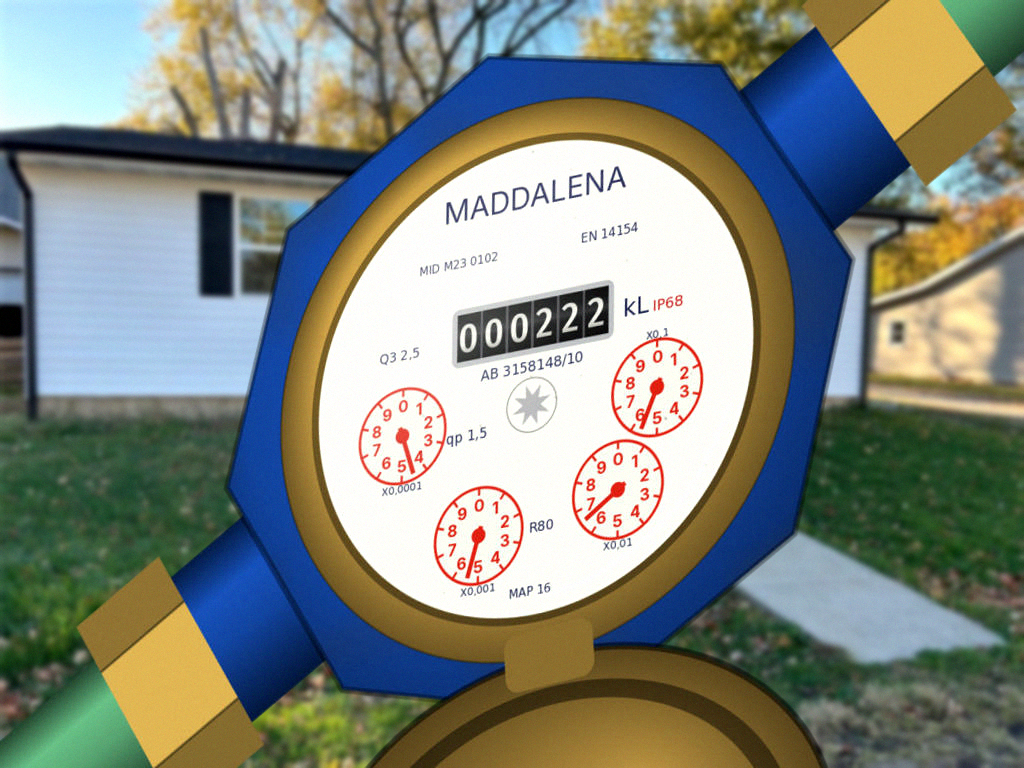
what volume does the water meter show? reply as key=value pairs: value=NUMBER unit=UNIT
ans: value=222.5654 unit=kL
